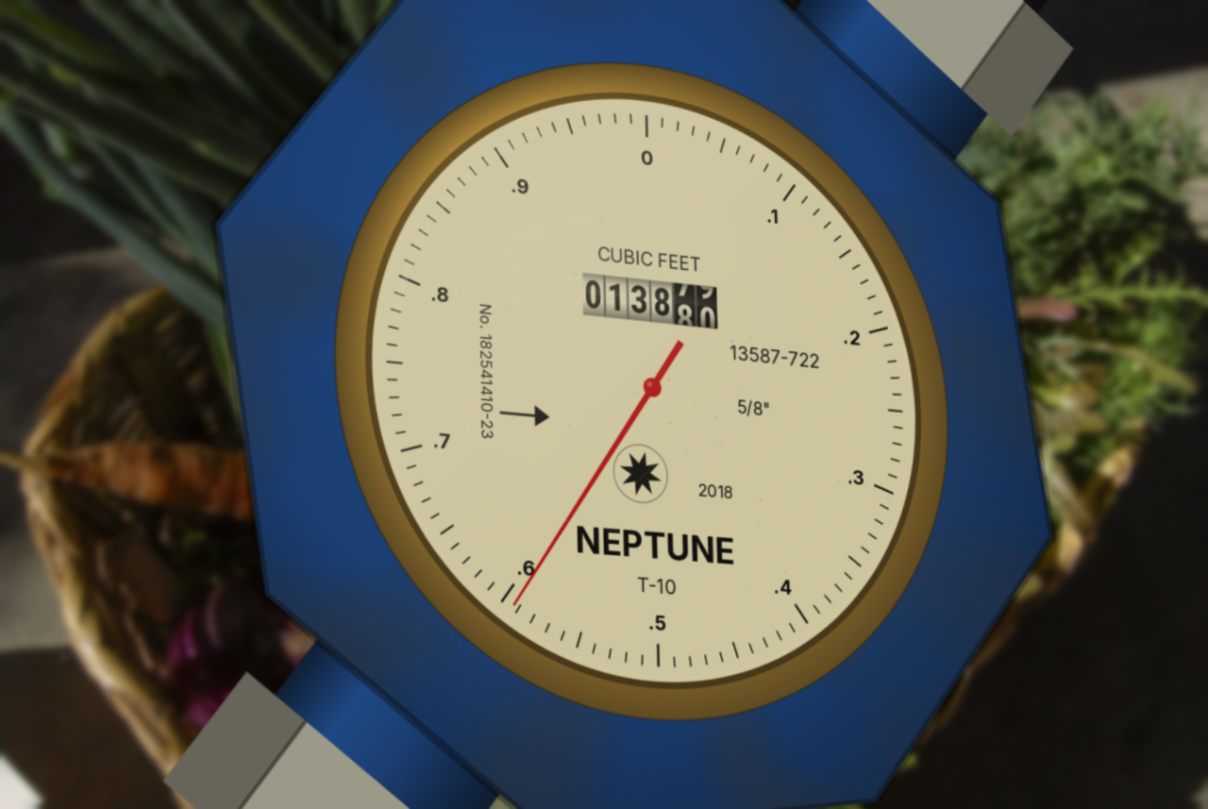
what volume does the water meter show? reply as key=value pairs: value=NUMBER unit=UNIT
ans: value=13879.59 unit=ft³
